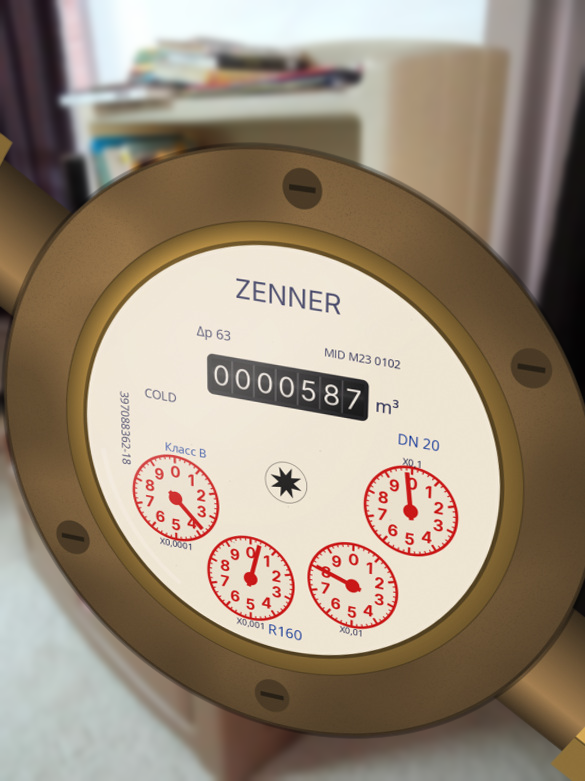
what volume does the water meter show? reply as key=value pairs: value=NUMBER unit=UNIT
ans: value=586.9803 unit=m³
